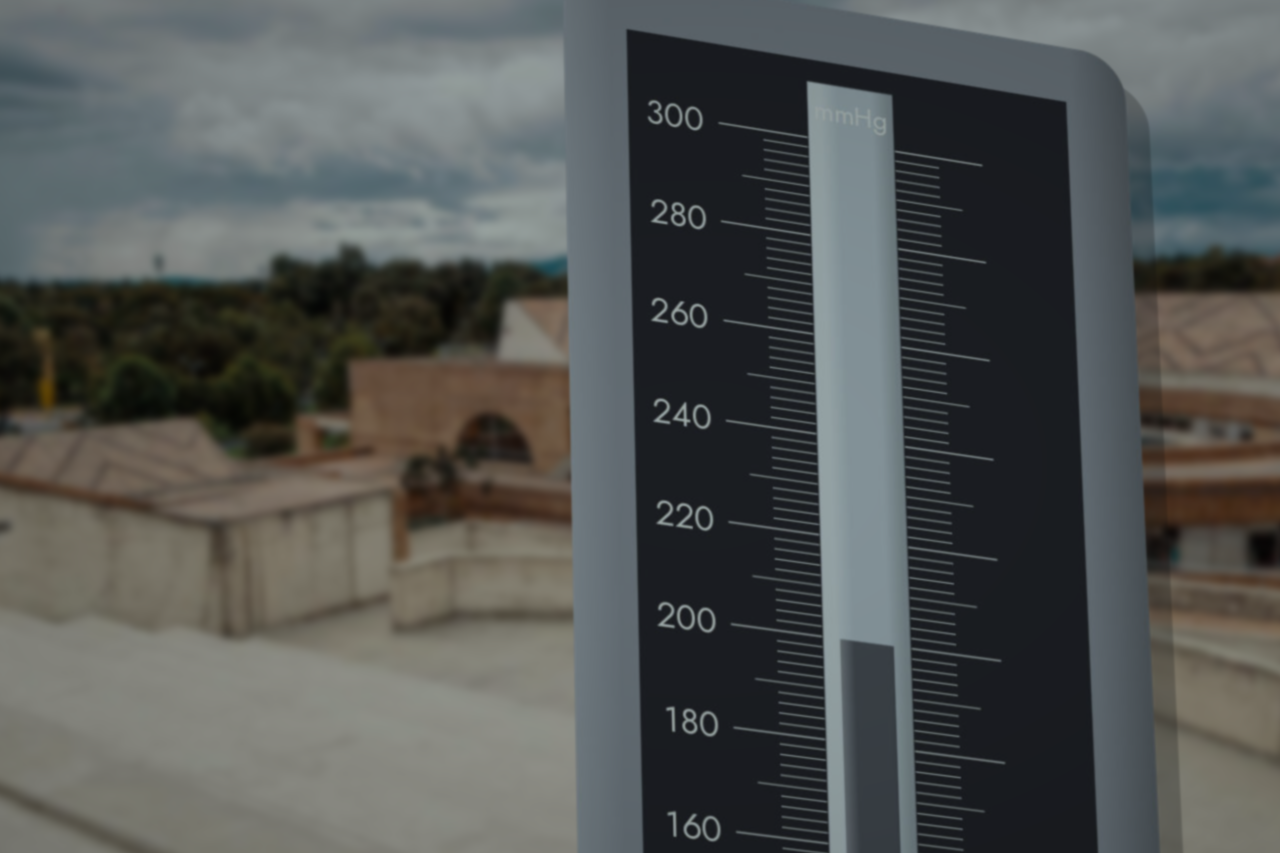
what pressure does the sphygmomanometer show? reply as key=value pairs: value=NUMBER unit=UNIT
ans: value=200 unit=mmHg
